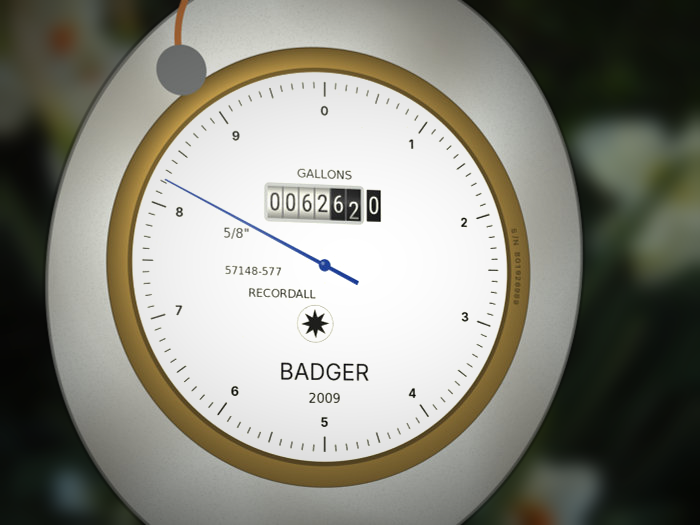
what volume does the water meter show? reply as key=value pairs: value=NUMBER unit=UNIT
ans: value=62618.2 unit=gal
